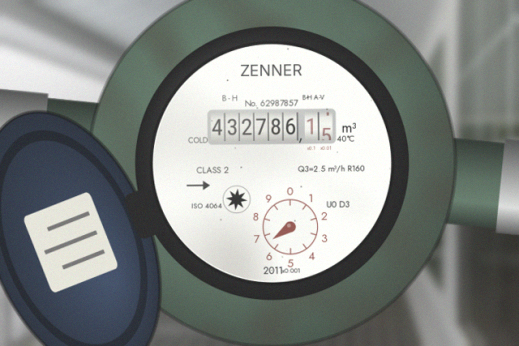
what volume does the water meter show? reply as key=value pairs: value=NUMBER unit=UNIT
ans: value=432786.146 unit=m³
